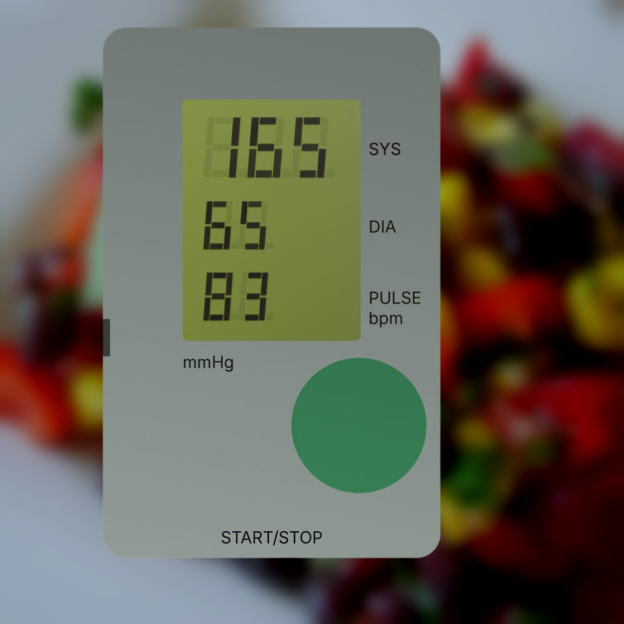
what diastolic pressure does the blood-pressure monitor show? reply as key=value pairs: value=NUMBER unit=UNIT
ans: value=65 unit=mmHg
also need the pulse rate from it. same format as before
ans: value=83 unit=bpm
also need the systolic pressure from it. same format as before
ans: value=165 unit=mmHg
